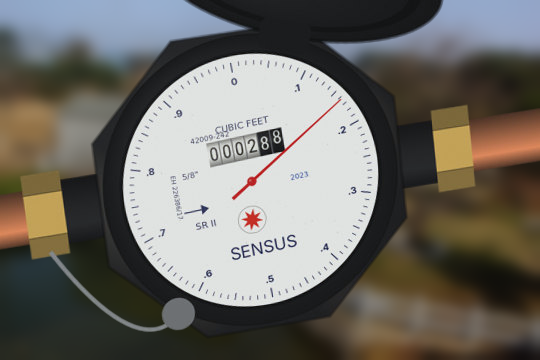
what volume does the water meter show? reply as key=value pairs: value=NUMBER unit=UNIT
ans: value=288.16 unit=ft³
